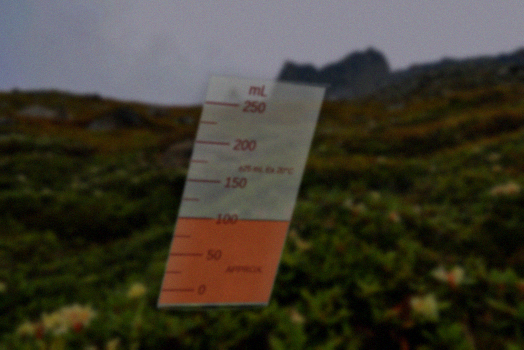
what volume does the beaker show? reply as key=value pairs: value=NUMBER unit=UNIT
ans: value=100 unit=mL
